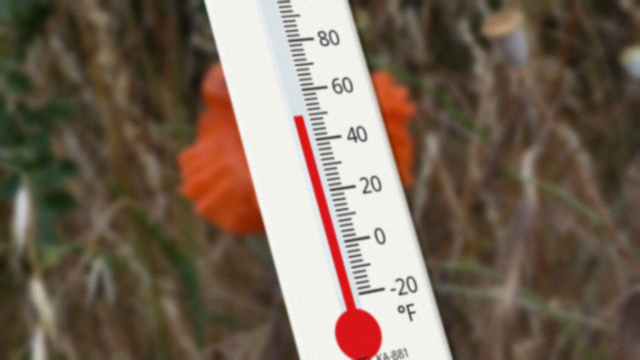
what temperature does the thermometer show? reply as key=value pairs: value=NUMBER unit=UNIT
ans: value=50 unit=°F
